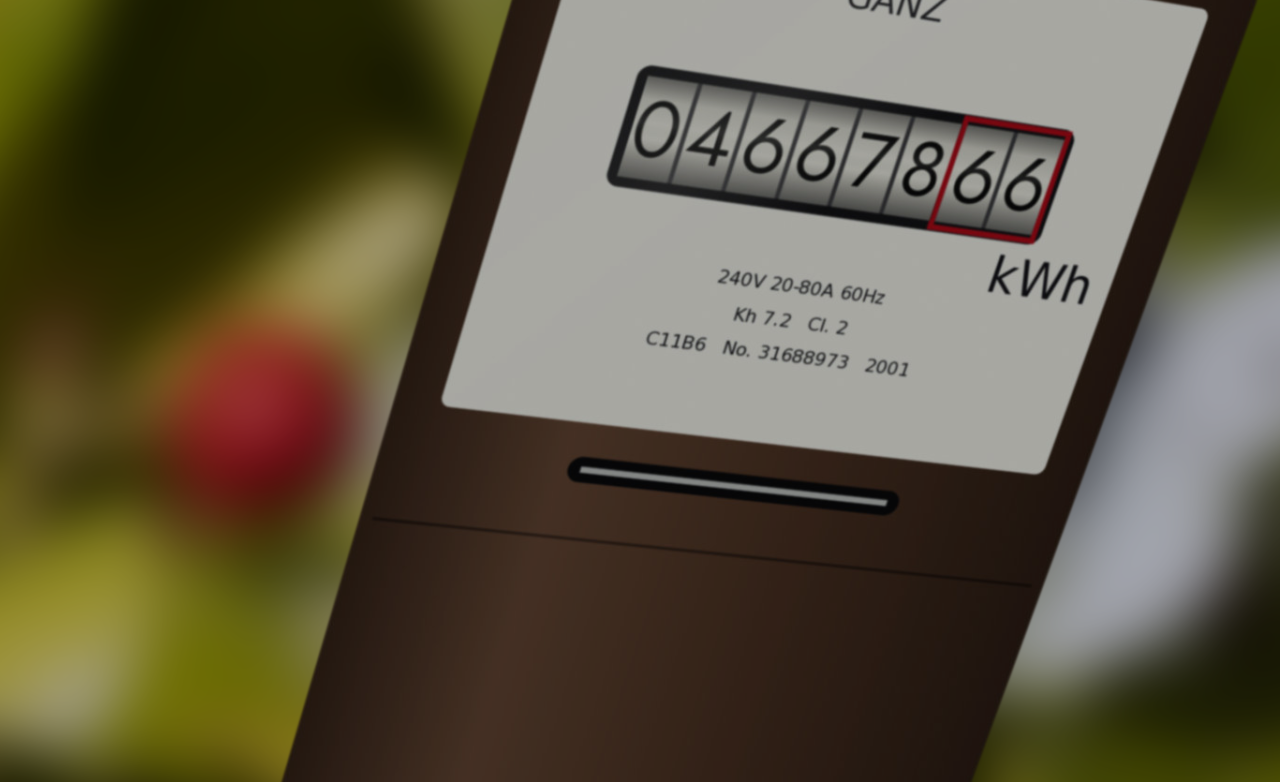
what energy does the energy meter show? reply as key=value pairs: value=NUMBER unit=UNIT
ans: value=46678.66 unit=kWh
